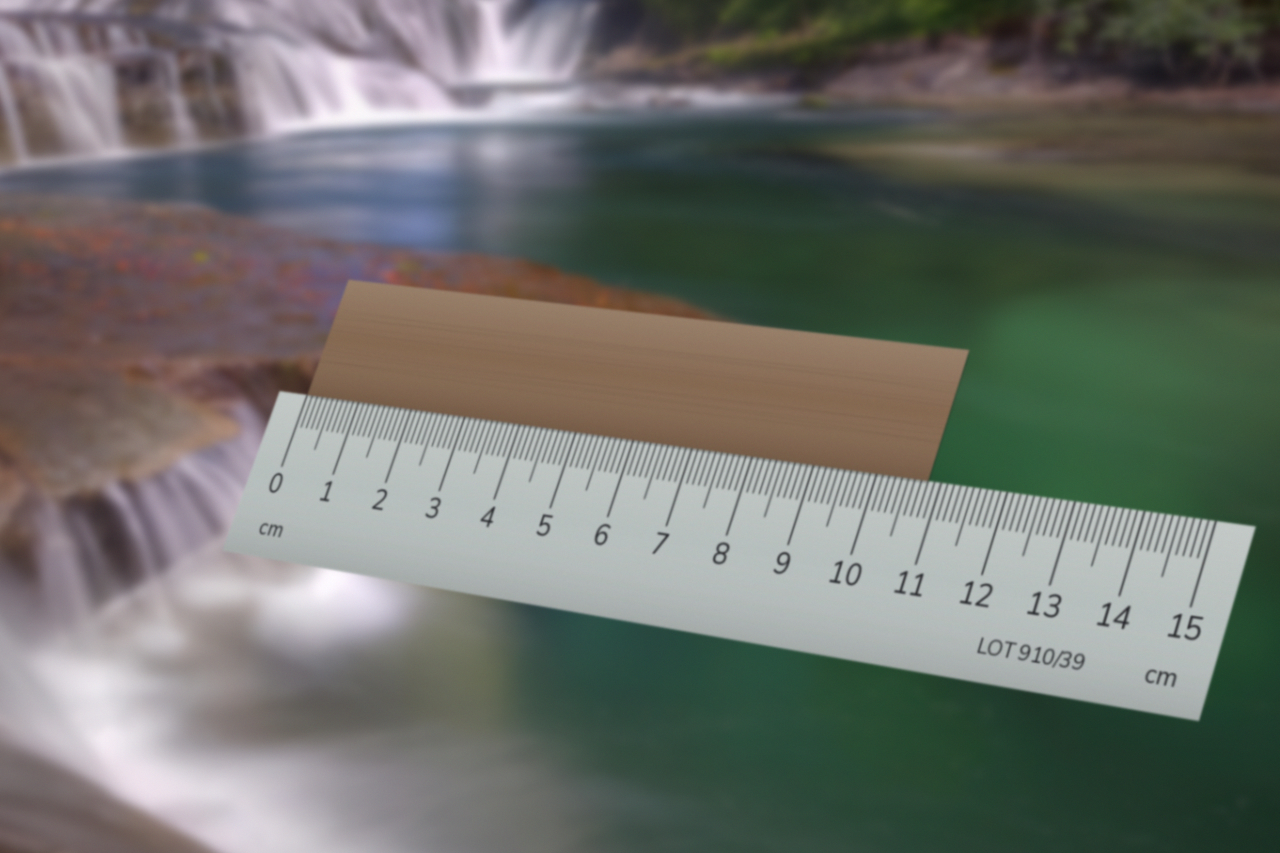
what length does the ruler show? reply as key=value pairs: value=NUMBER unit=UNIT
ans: value=10.8 unit=cm
